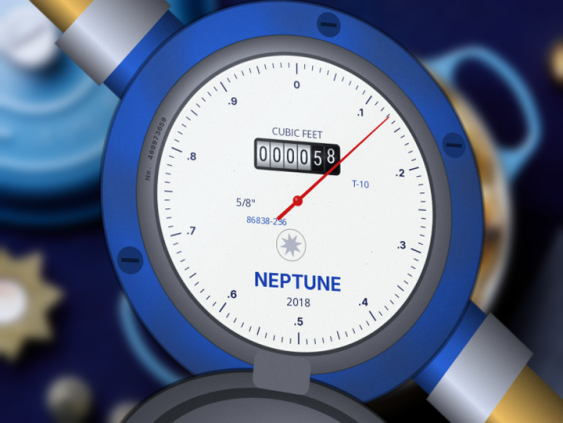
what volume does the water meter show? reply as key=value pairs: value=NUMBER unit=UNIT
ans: value=58.13 unit=ft³
